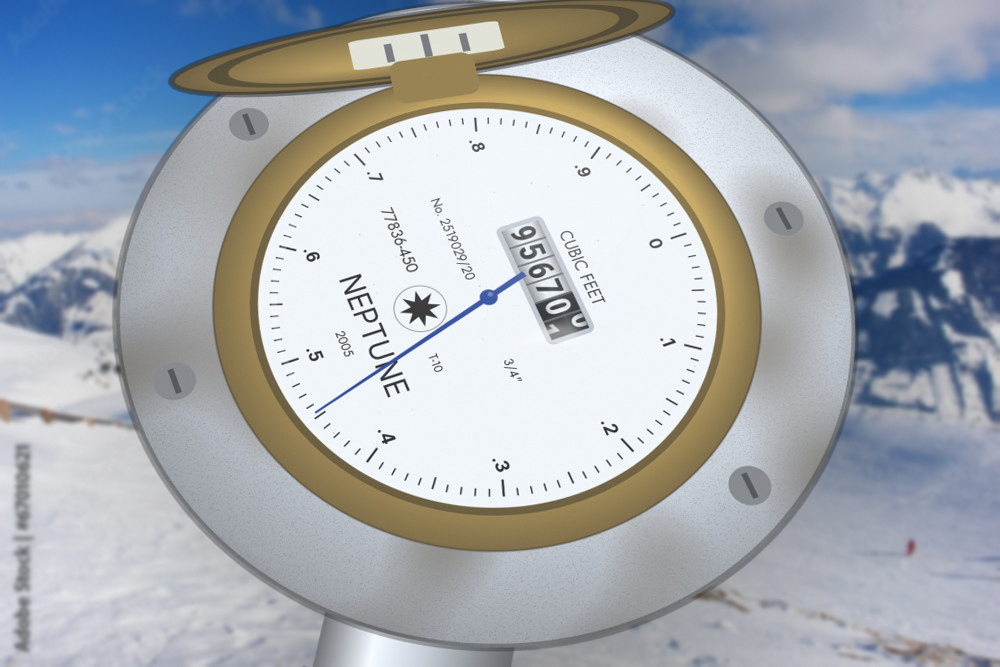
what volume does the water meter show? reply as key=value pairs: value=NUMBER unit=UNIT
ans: value=956700.45 unit=ft³
